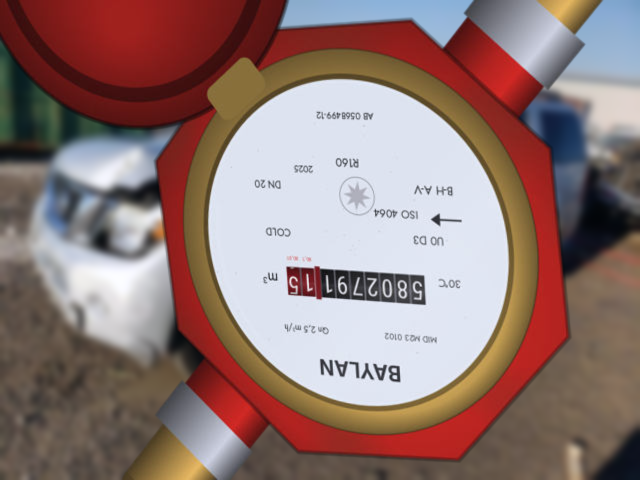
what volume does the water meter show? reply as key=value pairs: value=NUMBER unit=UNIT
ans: value=5802791.15 unit=m³
